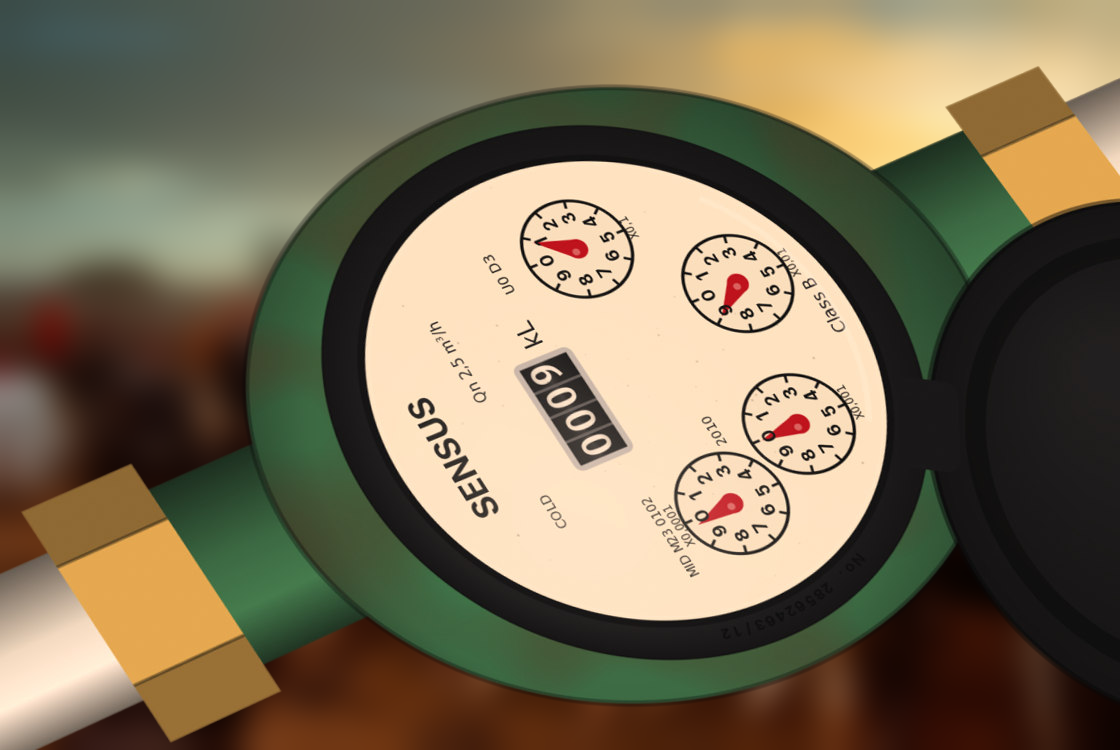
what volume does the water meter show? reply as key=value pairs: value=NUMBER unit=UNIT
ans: value=9.0899 unit=kL
